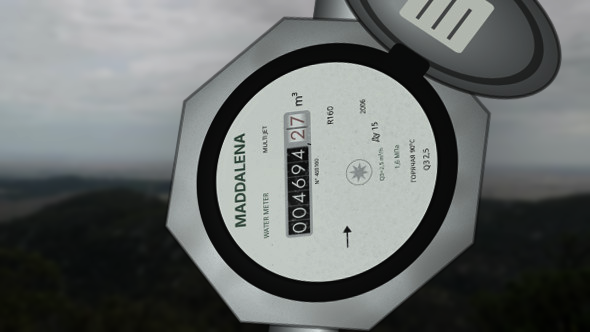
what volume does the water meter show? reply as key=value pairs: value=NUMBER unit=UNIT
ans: value=4694.27 unit=m³
